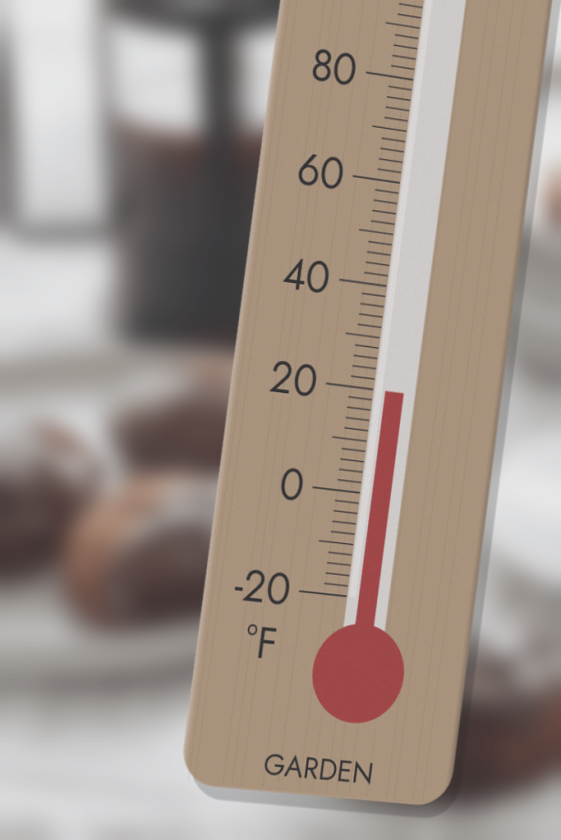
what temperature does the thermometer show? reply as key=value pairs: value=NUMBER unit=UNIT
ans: value=20 unit=°F
